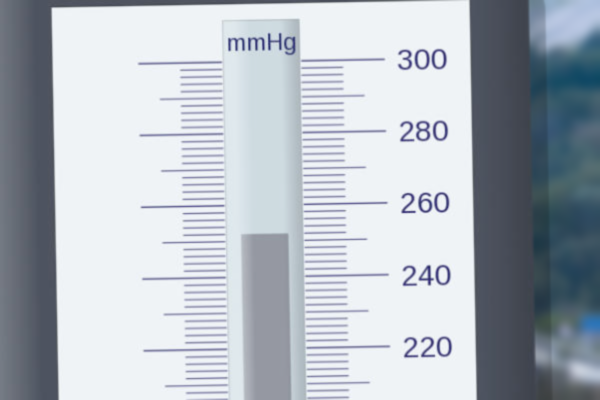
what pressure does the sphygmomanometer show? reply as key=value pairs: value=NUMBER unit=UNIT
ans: value=252 unit=mmHg
